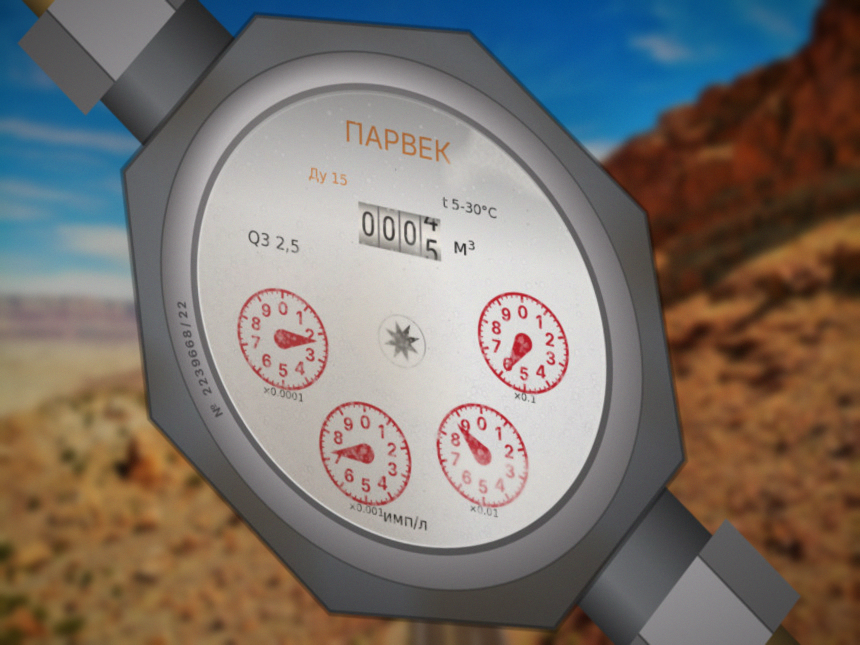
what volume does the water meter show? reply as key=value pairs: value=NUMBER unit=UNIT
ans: value=4.5872 unit=m³
